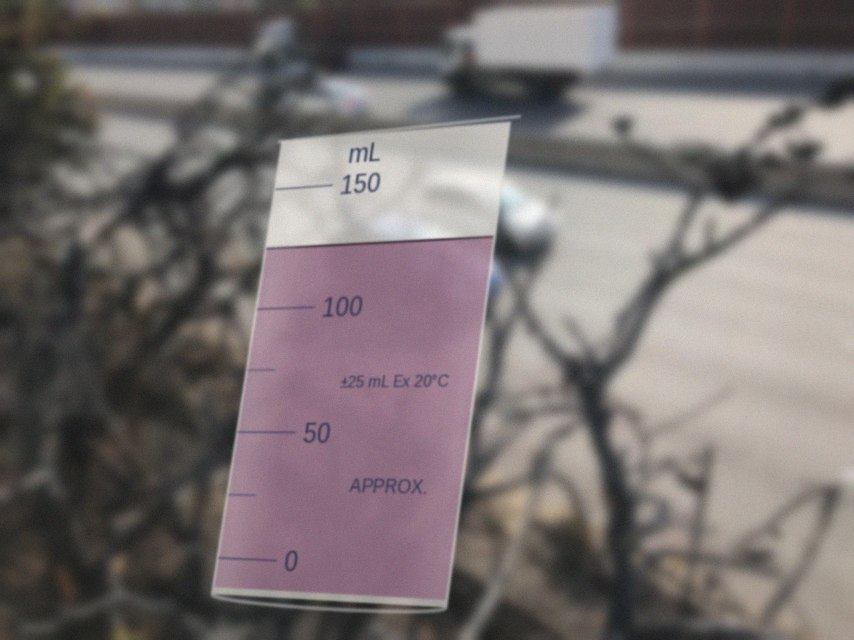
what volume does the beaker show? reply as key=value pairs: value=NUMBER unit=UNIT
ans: value=125 unit=mL
